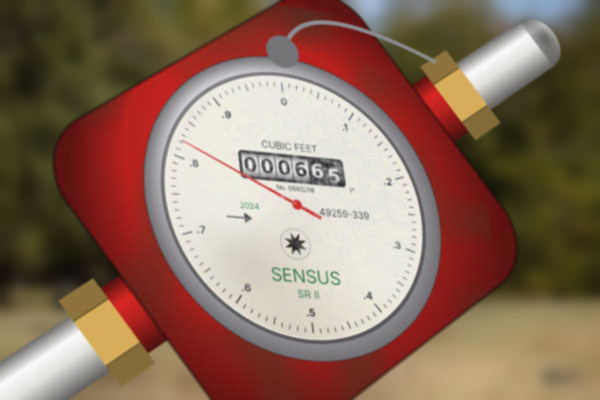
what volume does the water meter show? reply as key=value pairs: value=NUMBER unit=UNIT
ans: value=664.82 unit=ft³
